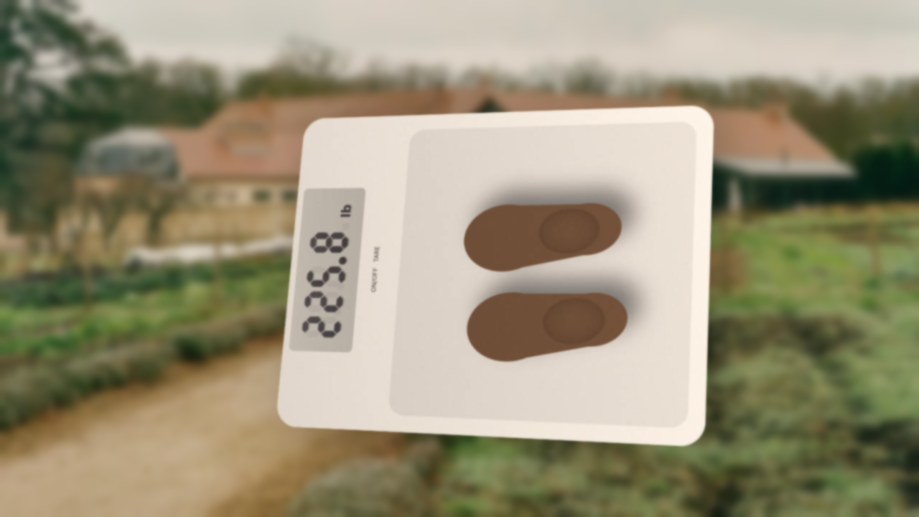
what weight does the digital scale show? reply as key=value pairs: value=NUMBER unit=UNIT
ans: value=225.8 unit=lb
